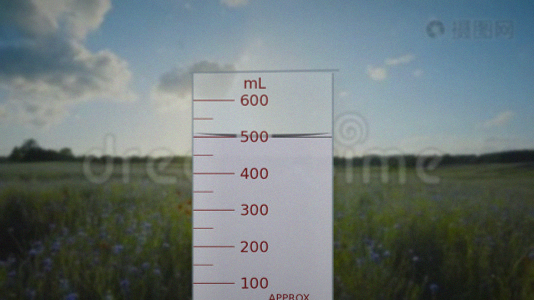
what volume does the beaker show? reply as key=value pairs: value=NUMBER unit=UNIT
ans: value=500 unit=mL
